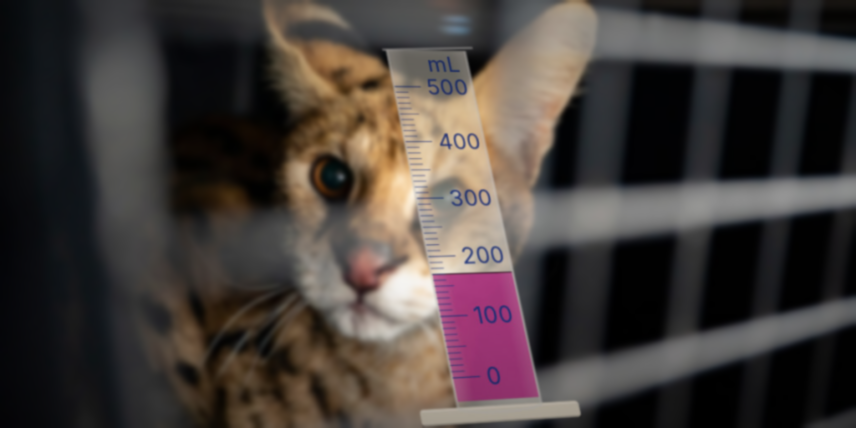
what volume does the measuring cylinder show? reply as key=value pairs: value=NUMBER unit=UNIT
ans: value=170 unit=mL
